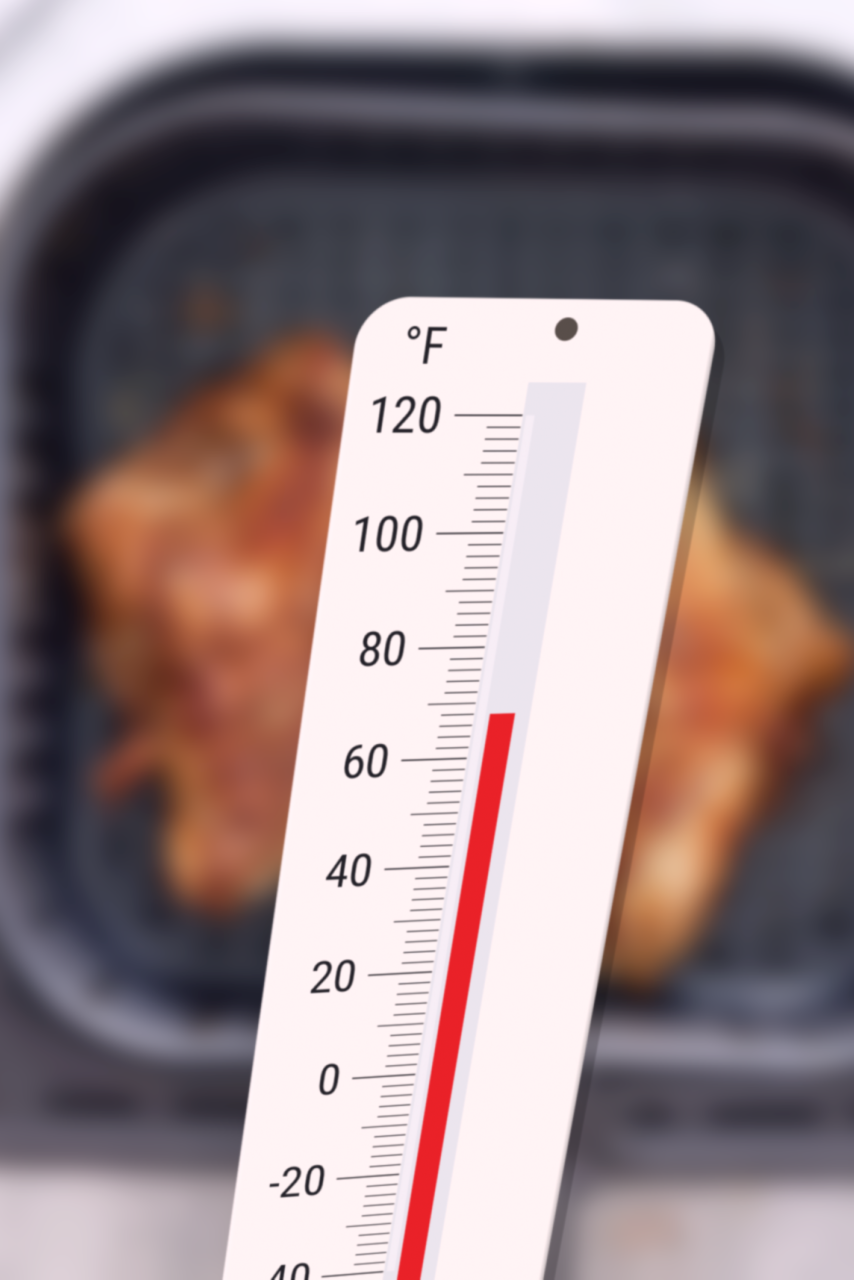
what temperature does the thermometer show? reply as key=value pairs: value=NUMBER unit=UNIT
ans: value=68 unit=°F
